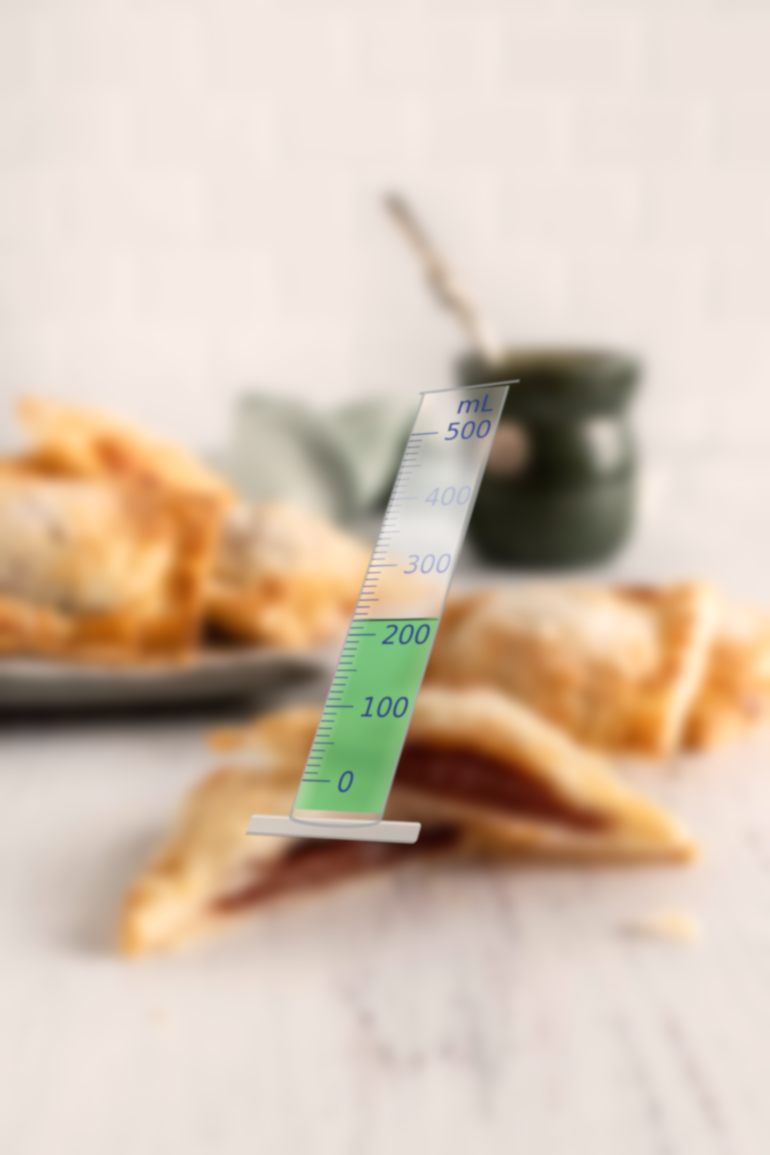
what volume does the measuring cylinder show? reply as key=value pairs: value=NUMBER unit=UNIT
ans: value=220 unit=mL
